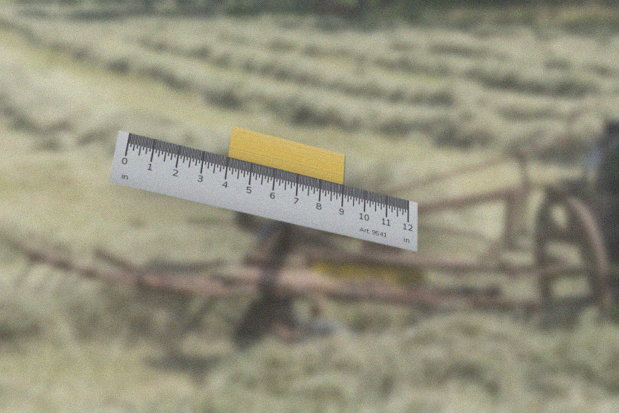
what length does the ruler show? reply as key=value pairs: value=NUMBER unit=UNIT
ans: value=5 unit=in
